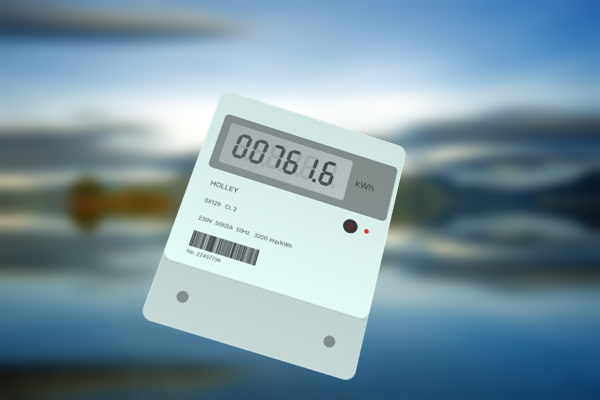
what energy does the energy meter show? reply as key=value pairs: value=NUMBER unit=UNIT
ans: value=761.6 unit=kWh
